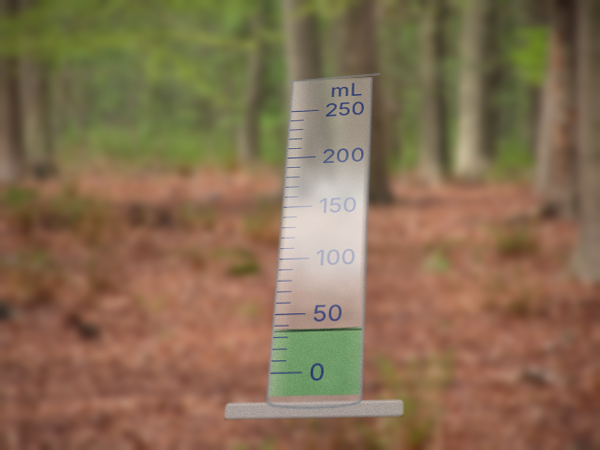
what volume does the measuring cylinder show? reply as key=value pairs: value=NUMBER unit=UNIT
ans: value=35 unit=mL
